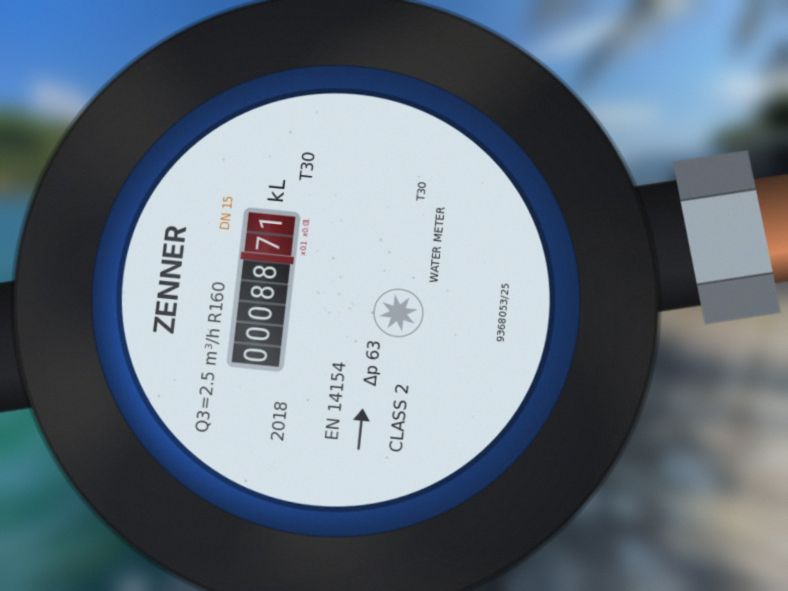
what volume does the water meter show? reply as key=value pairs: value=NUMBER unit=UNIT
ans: value=88.71 unit=kL
